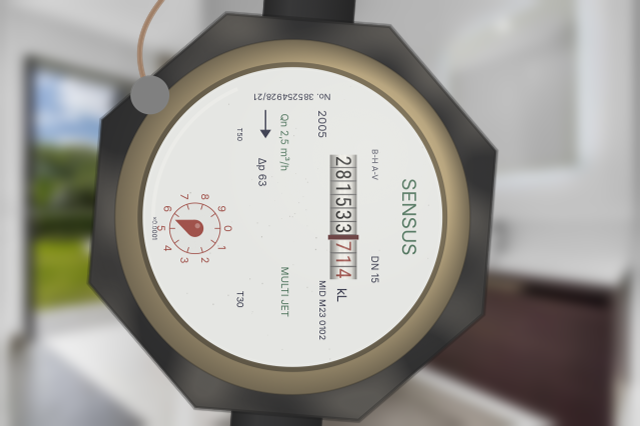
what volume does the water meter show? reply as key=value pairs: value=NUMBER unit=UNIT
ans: value=281533.7145 unit=kL
